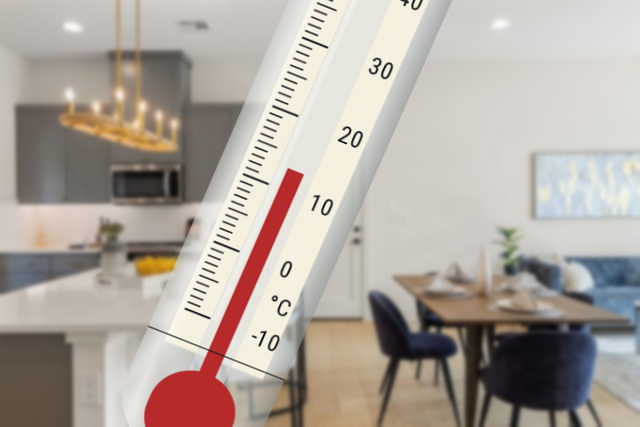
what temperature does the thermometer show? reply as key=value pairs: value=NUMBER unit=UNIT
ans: value=13 unit=°C
